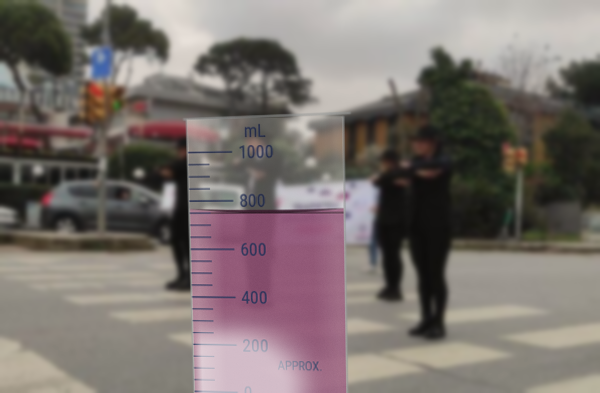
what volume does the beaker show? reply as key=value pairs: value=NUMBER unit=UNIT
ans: value=750 unit=mL
